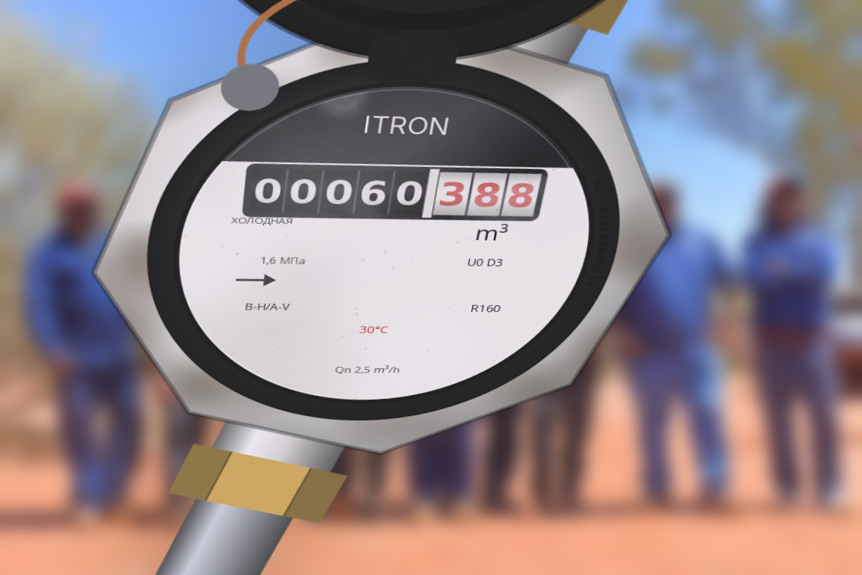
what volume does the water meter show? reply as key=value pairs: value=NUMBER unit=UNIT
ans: value=60.388 unit=m³
